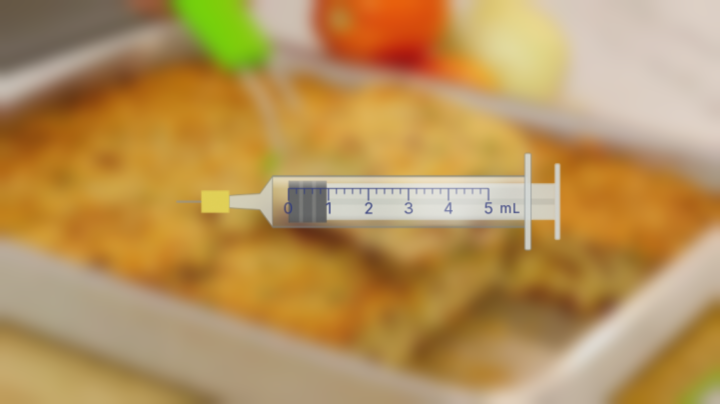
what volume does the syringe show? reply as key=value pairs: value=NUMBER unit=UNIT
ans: value=0 unit=mL
